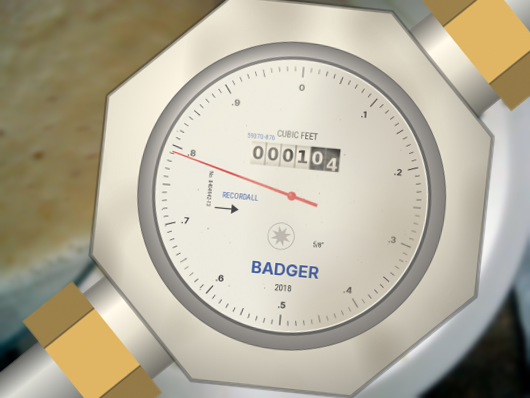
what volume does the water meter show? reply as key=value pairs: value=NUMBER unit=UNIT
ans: value=103.79 unit=ft³
